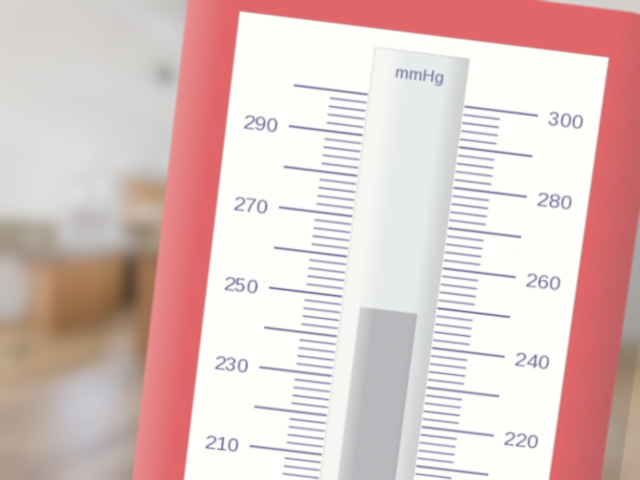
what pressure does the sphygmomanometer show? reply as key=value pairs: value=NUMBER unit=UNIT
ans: value=248 unit=mmHg
